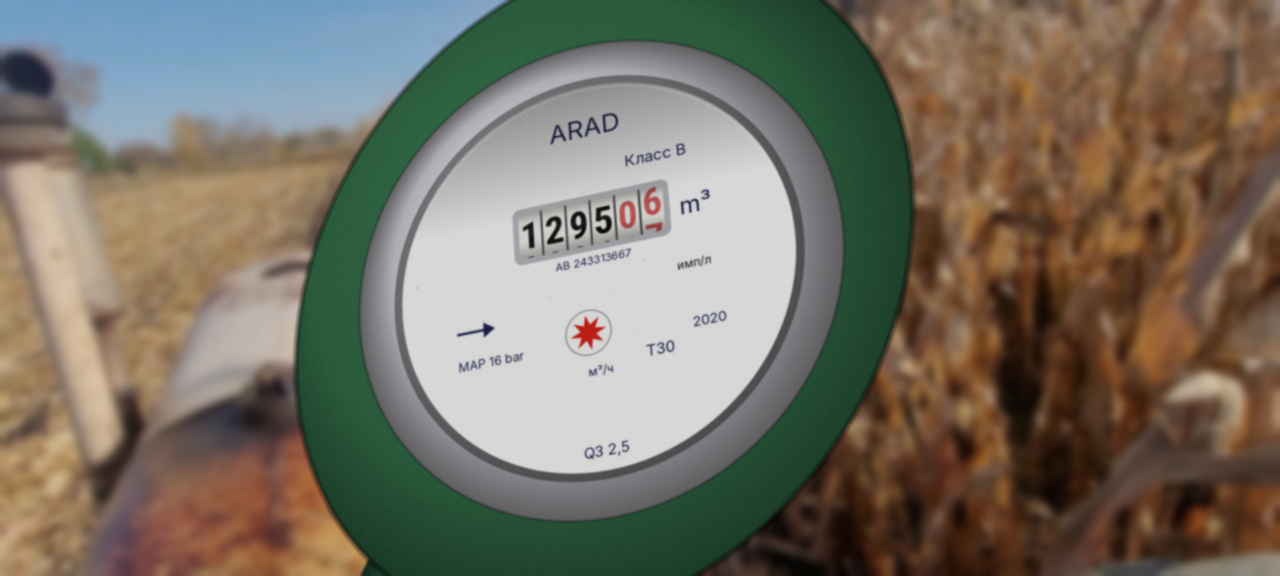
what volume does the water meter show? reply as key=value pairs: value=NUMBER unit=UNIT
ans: value=1295.06 unit=m³
